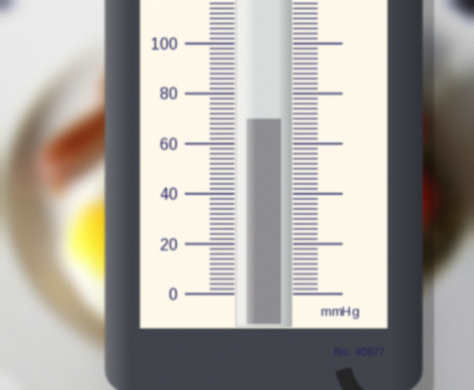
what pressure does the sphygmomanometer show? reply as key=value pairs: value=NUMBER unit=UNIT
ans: value=70 unit=mmHg
